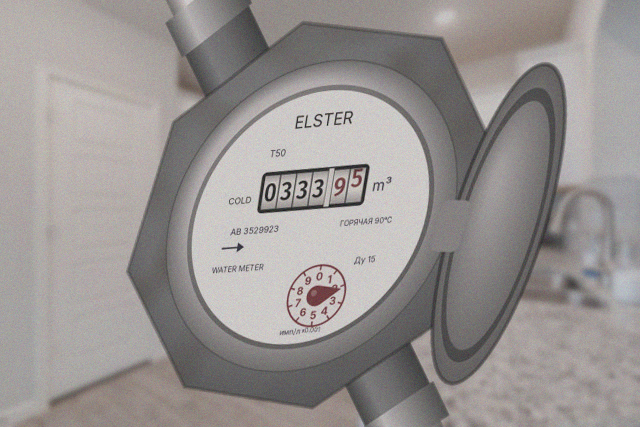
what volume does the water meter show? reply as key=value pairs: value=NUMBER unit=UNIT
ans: value=333.952 unit=m³
